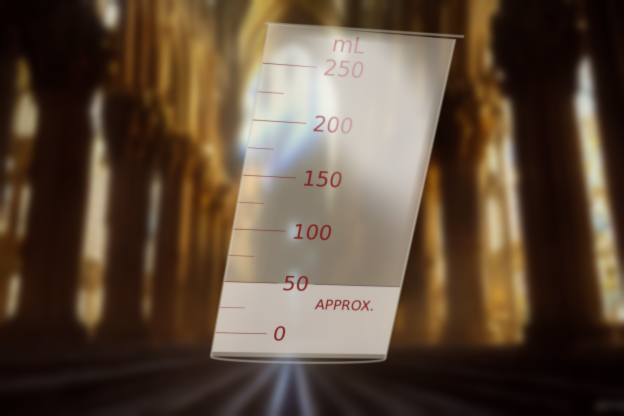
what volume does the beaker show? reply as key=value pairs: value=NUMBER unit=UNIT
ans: value=50 unit=mL
